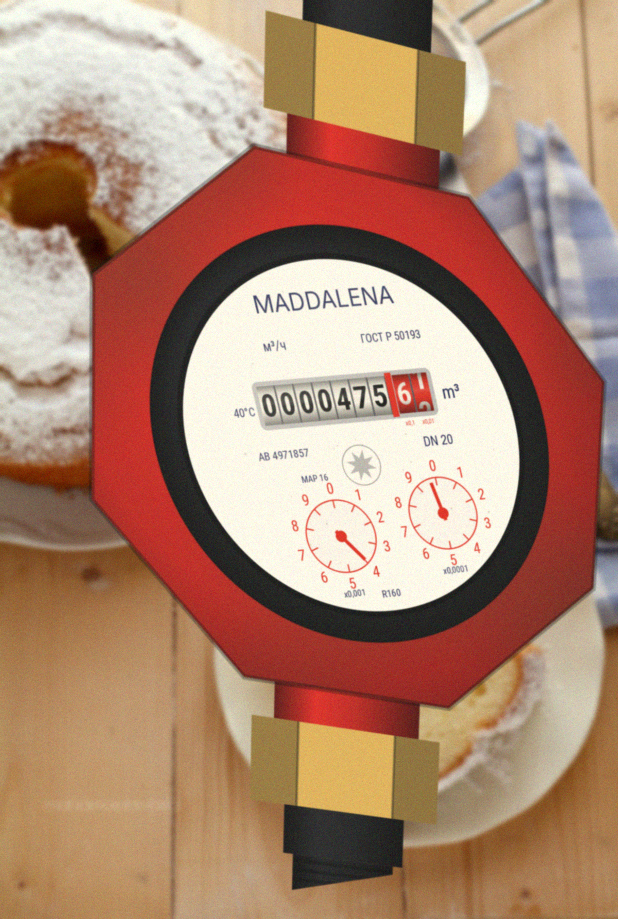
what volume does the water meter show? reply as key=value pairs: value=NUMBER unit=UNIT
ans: value=475.6139 unit=m³
